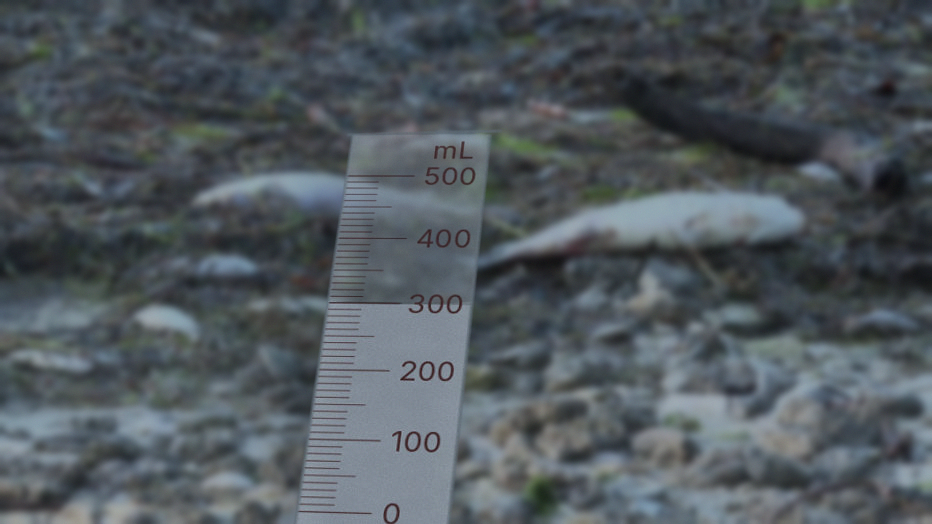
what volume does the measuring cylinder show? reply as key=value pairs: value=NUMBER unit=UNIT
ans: value=300 unit=mL
